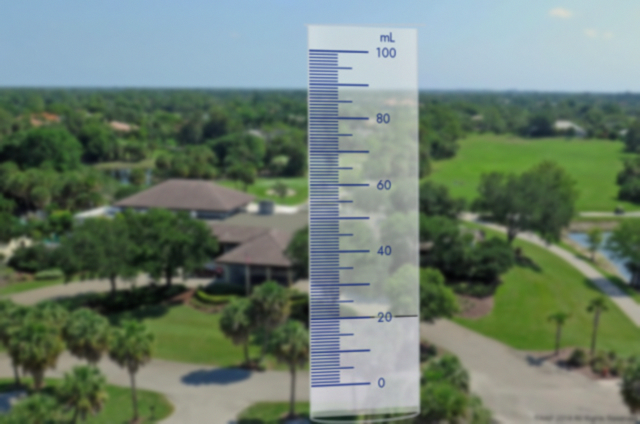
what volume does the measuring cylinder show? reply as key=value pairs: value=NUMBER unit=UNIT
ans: value=20 unit=mL
